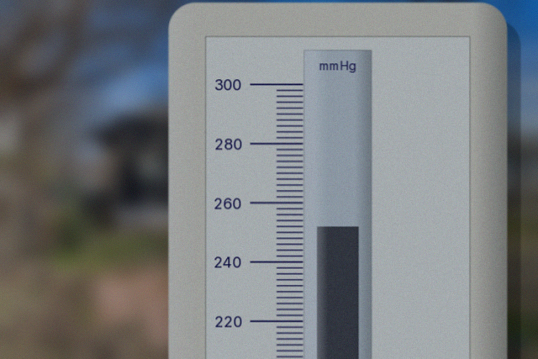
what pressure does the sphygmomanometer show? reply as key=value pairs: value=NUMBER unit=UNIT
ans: value=252 unit=mmHg
